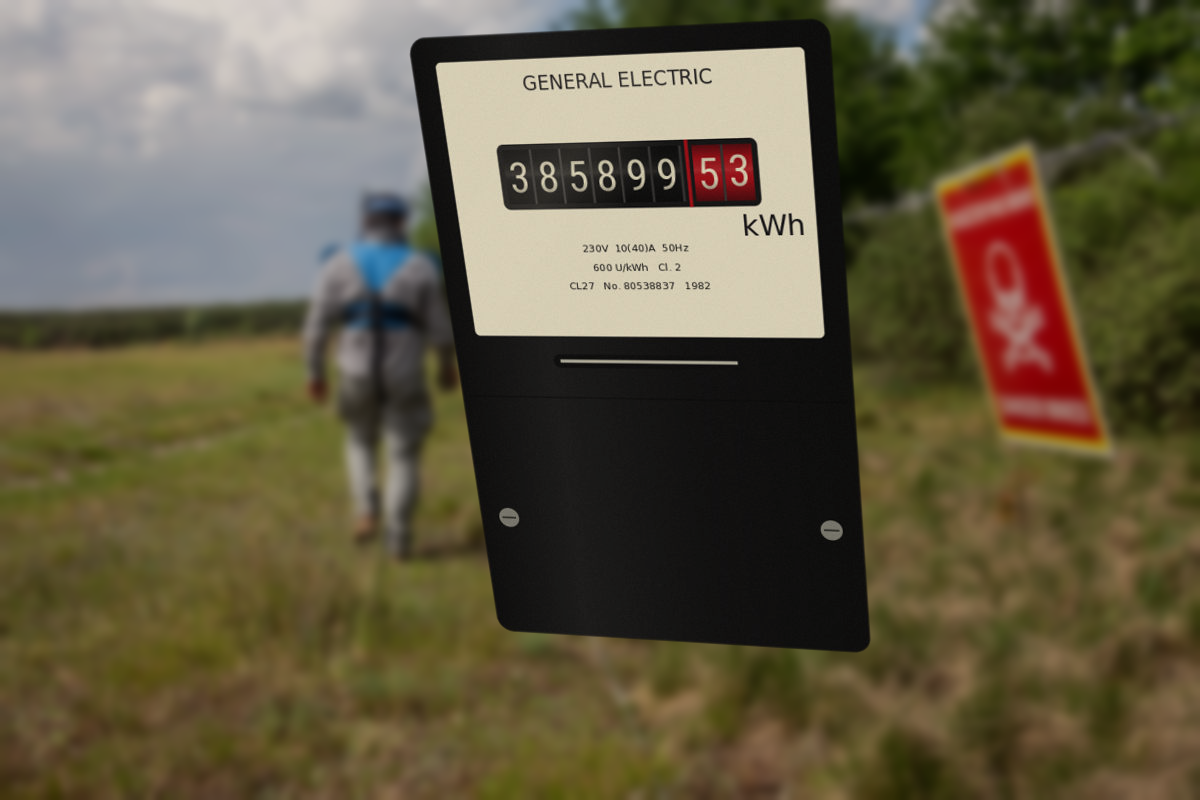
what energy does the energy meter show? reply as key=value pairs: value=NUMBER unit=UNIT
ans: value=385899.53 unit=kWh
